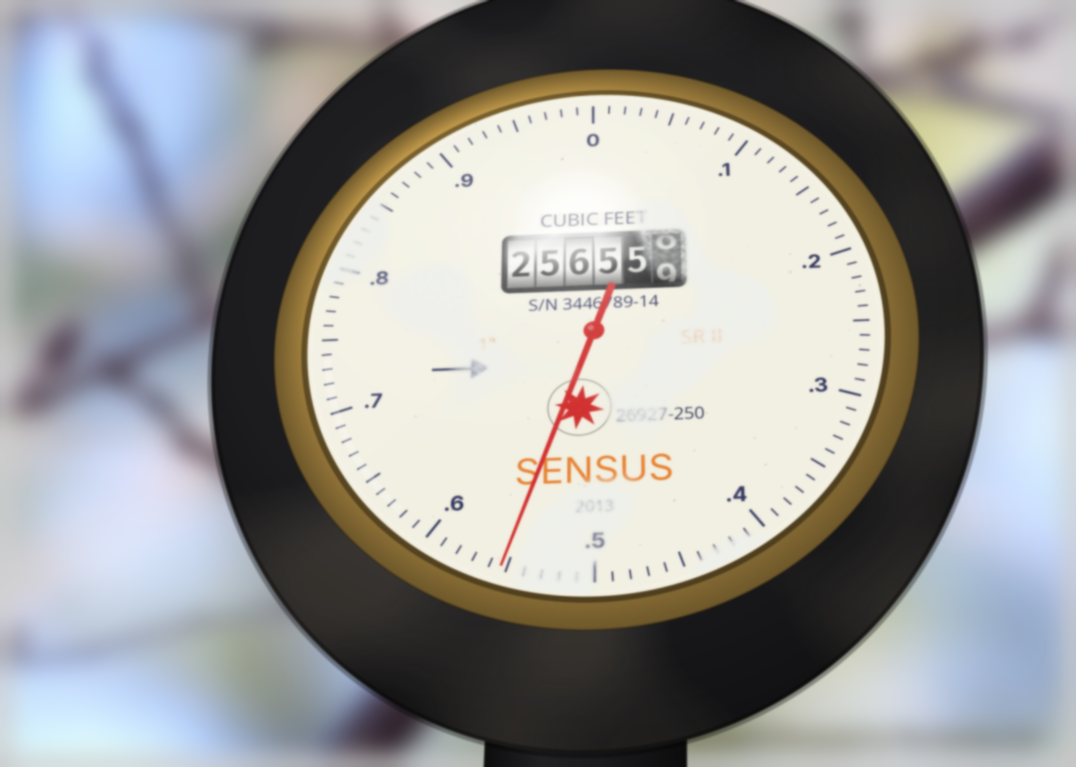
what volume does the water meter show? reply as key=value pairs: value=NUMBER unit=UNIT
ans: value=256558.55 unit=ft³
